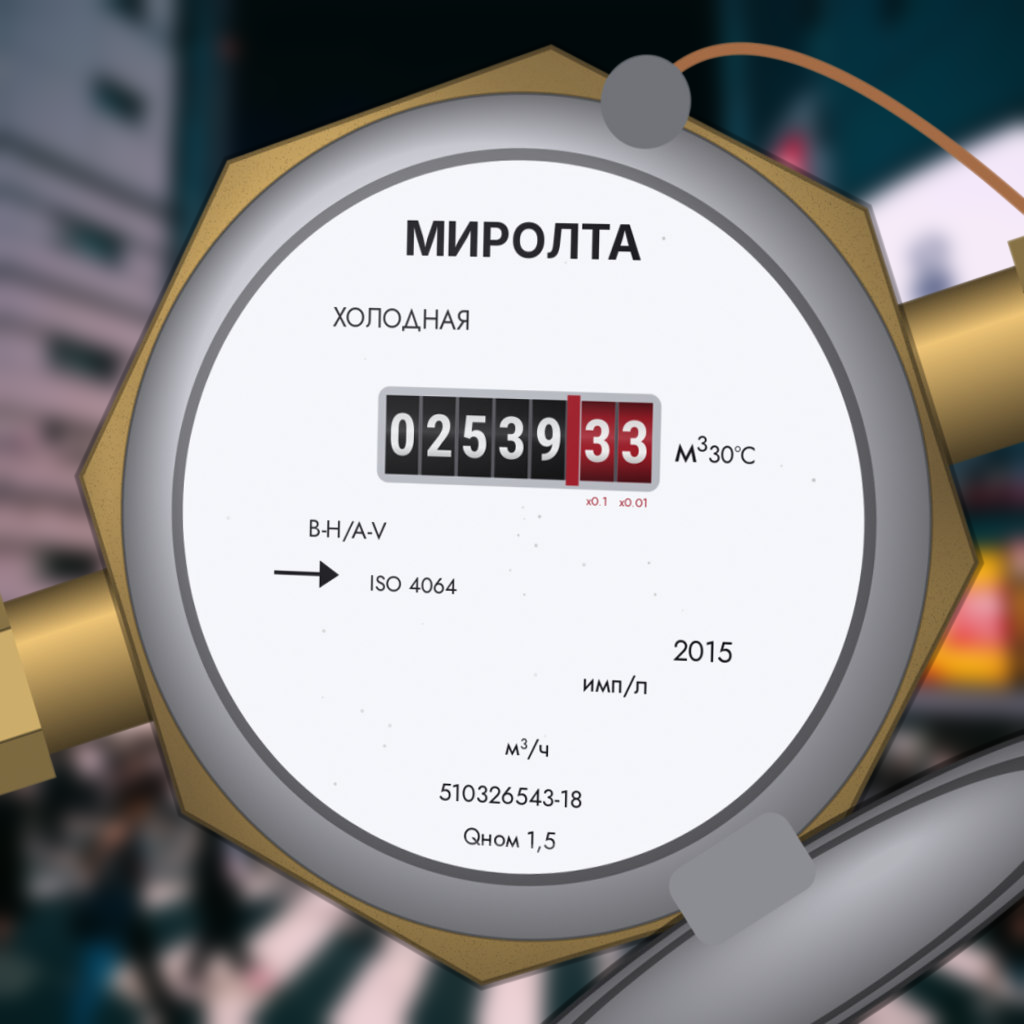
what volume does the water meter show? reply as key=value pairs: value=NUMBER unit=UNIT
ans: value=2539.33 unit=m³
